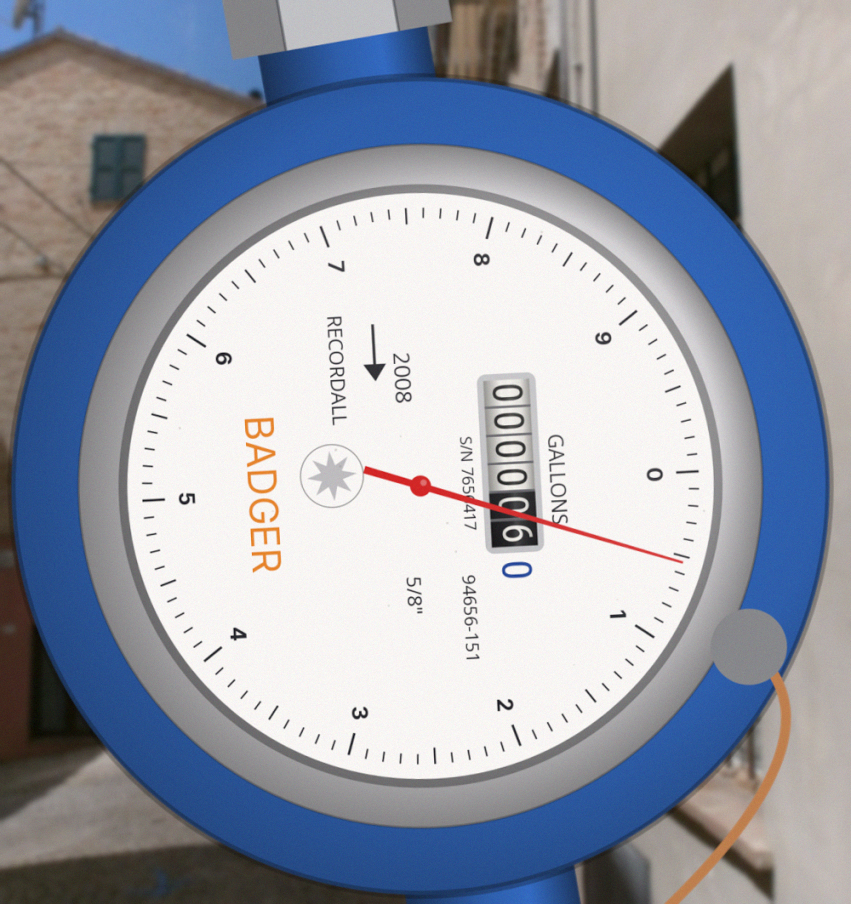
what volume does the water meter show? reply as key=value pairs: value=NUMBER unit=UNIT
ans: value=60.5 unit=gal
